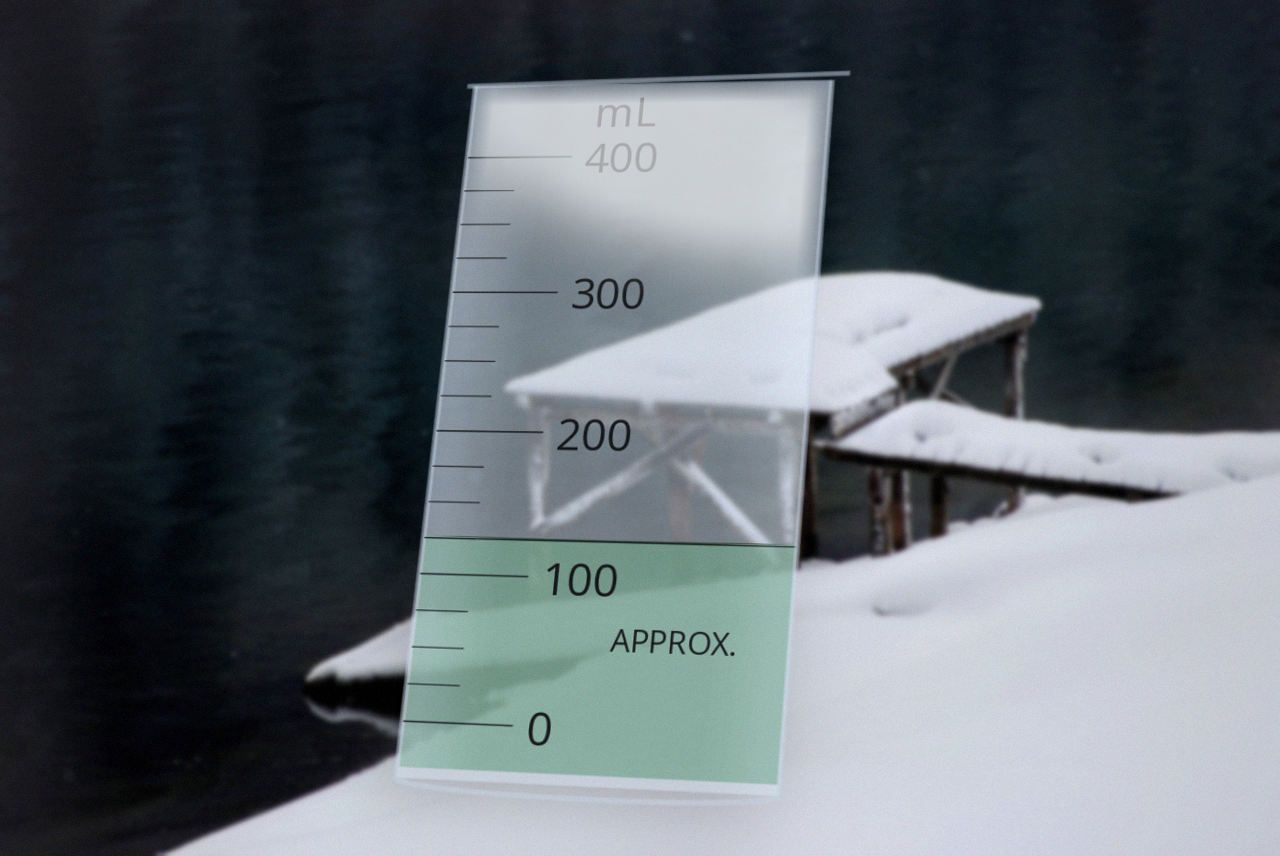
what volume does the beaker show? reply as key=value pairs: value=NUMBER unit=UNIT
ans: value=125 unit=mL
